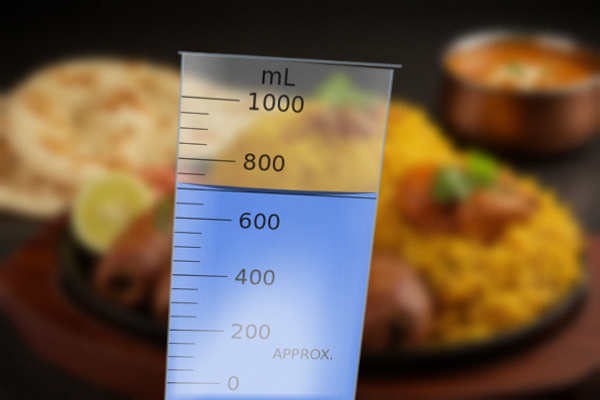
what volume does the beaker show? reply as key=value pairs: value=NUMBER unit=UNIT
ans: value=700 unit=mL
